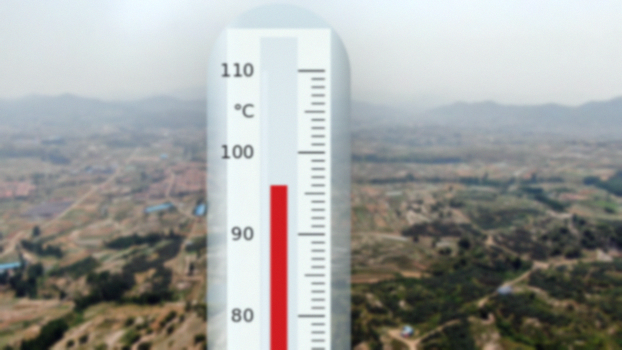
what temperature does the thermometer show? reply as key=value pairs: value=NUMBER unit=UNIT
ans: value=96 unit=°C
